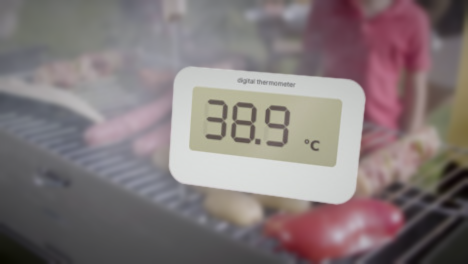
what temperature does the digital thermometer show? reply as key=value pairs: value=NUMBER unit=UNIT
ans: value=38.9 unit=°C
